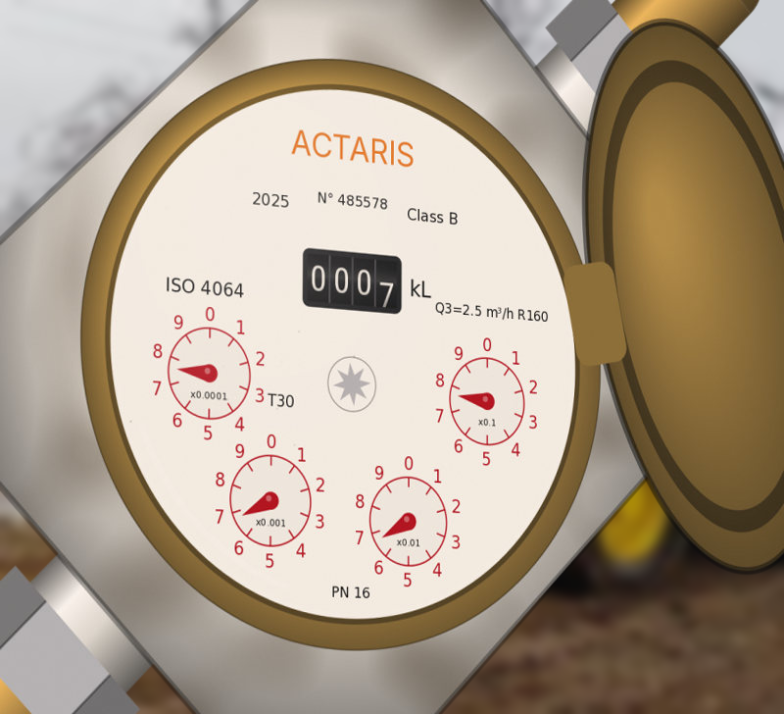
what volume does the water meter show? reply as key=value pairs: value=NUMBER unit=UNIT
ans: value=6.7667 unit=kL
